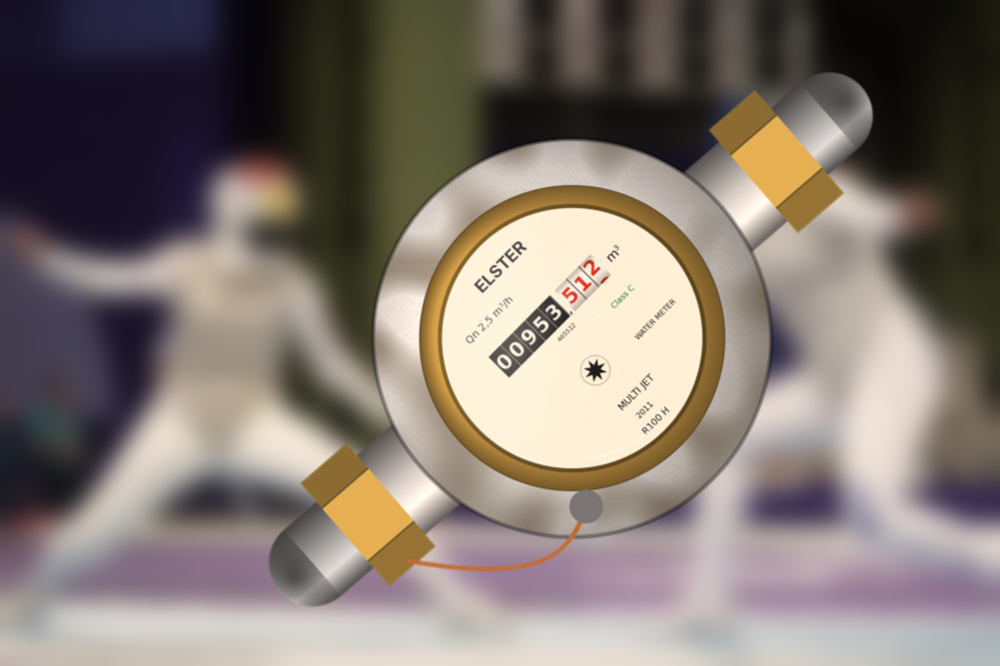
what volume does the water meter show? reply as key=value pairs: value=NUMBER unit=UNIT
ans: value=953.512 unit=m³
